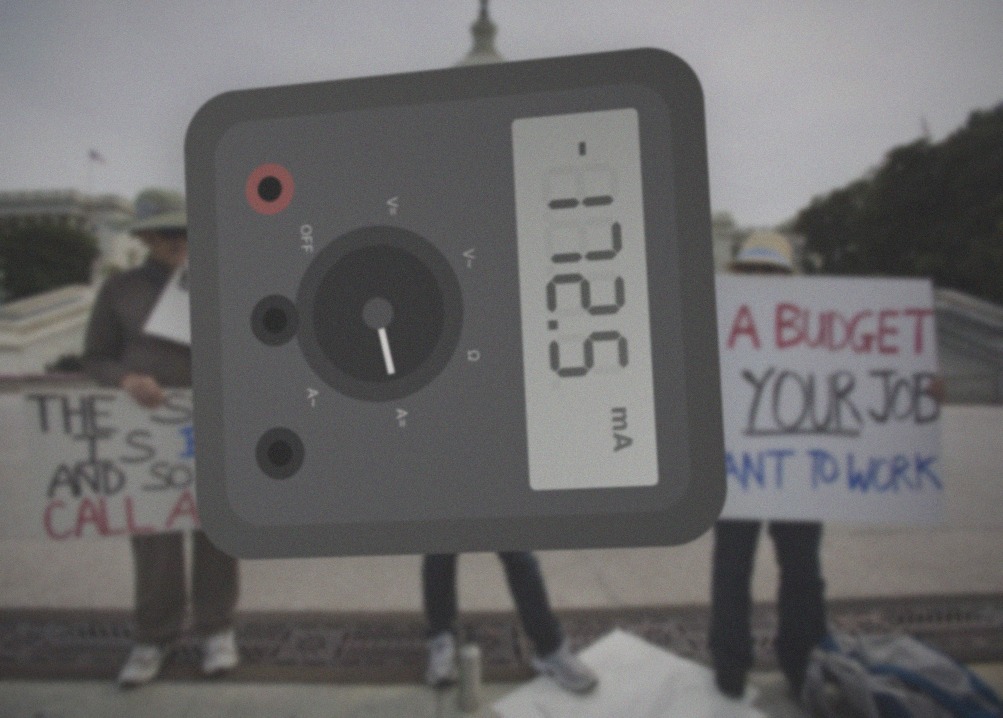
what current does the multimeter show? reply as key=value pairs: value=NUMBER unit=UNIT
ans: value=-172.5 unit=mA
